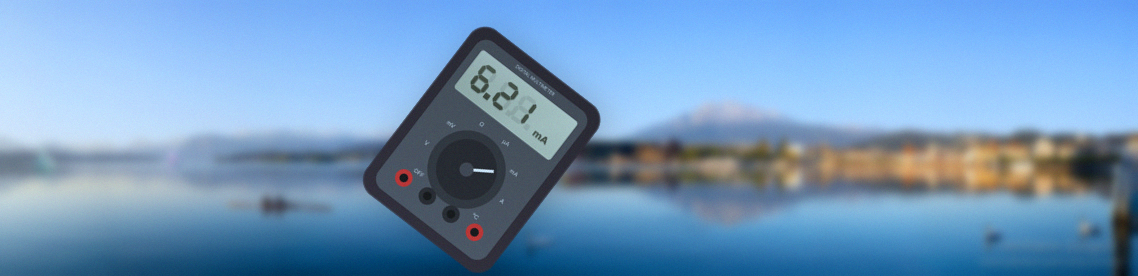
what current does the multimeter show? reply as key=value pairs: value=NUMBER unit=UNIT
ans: value=6.21 unit=mA
